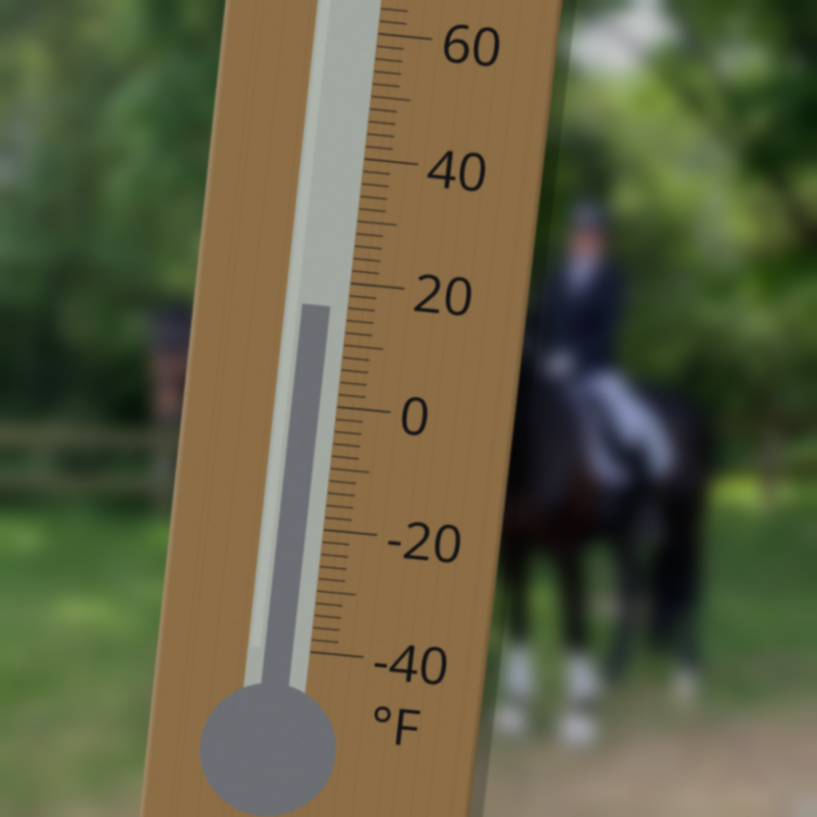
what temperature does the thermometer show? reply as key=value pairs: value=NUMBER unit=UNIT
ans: value=16 unit=°F
